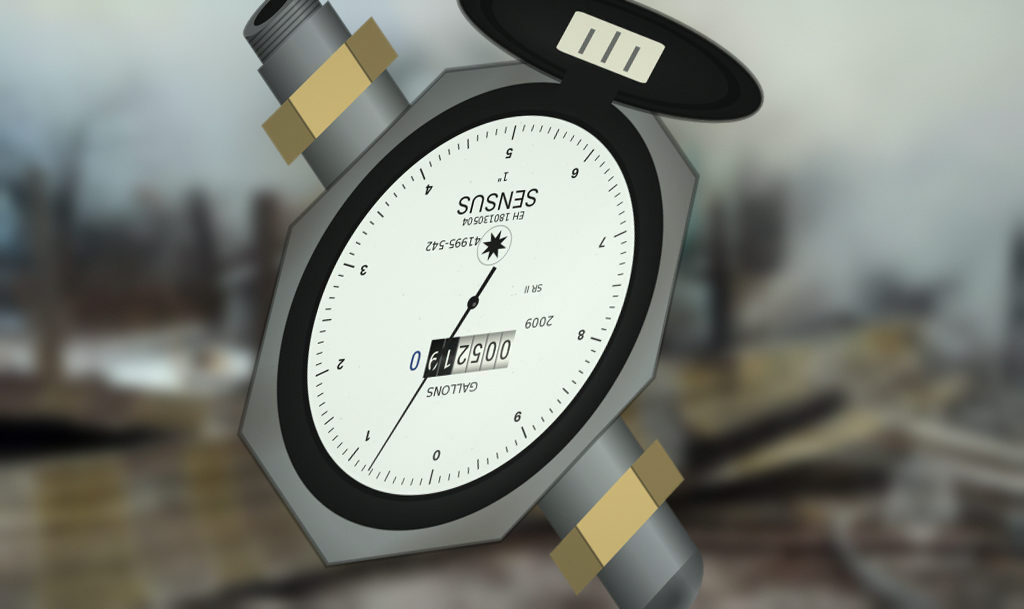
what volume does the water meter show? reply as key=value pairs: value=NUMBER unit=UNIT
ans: value=52190.7 unit=gal
